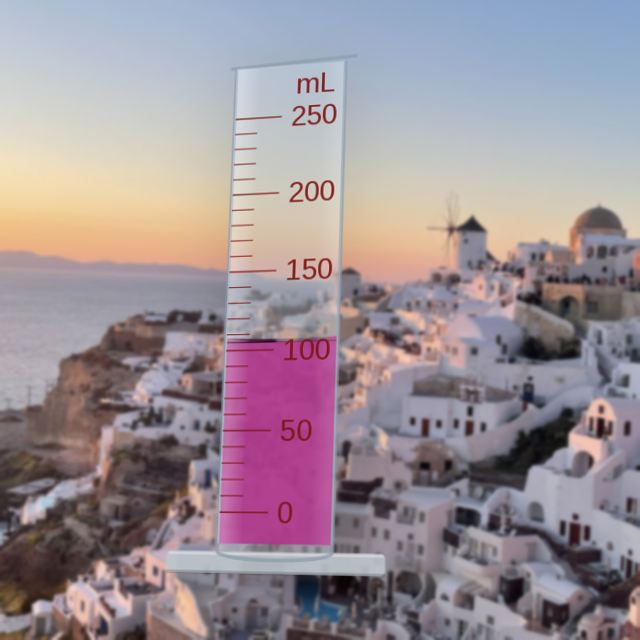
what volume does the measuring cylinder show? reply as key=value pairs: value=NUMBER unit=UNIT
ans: value=105 unit=mL
